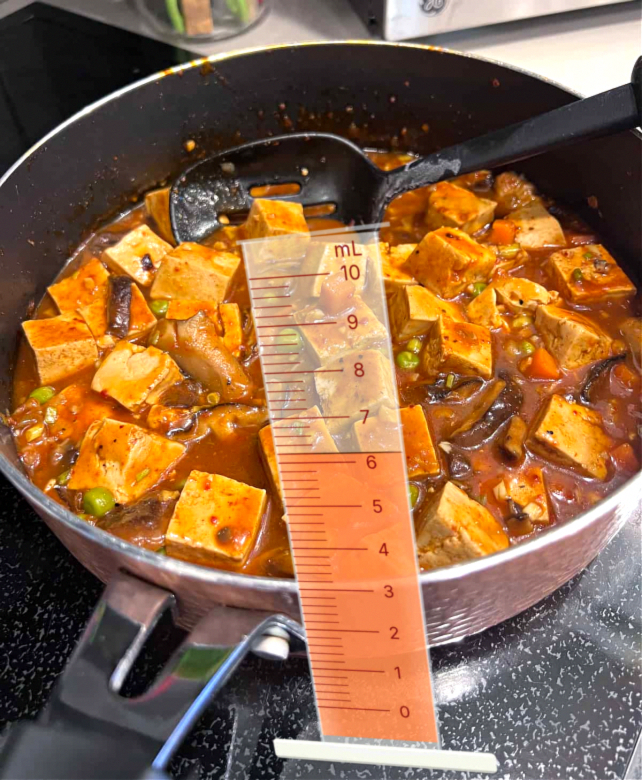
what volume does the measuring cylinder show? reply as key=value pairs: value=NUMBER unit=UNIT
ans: value=6.2 unit=mL
